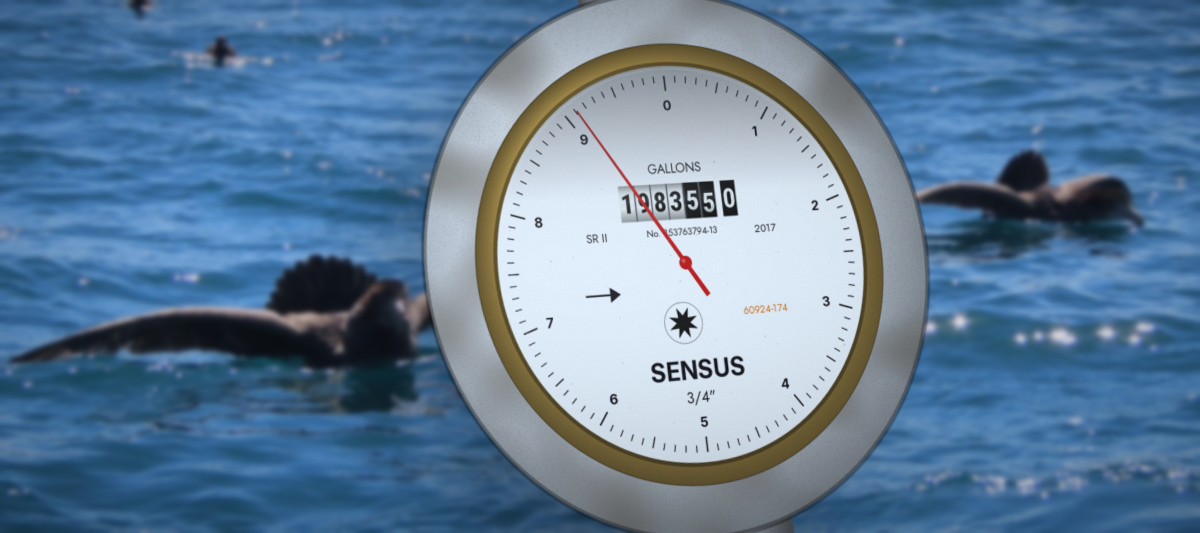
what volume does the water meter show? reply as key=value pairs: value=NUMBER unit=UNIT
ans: value=1983549.1 unit=gal
